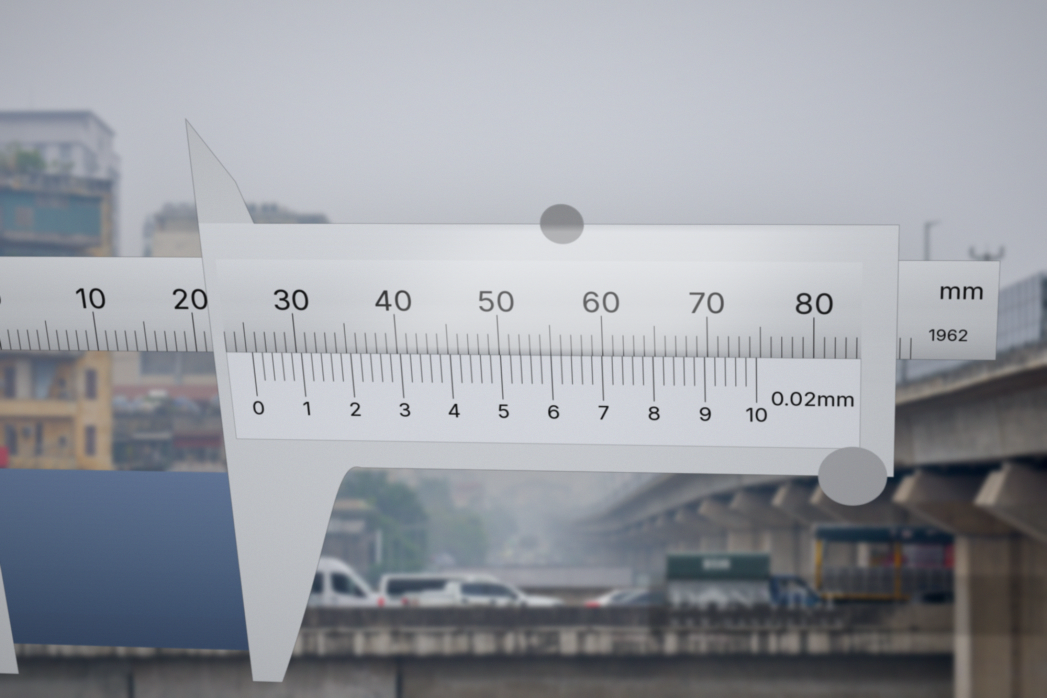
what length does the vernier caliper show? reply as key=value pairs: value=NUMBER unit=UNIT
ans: value=25.6 unit=mm
